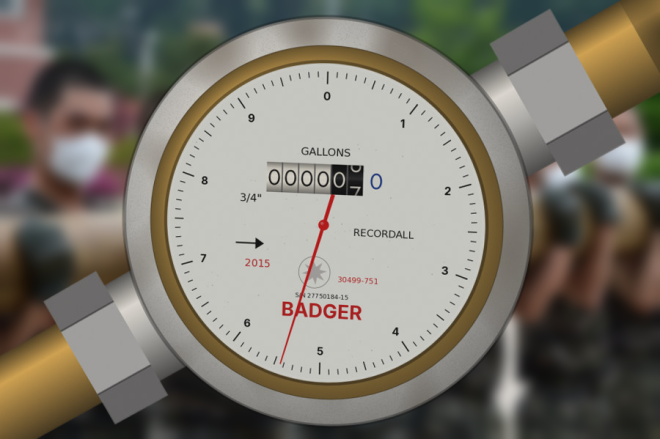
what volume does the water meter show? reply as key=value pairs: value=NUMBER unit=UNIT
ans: value=65.4 unit=gal
